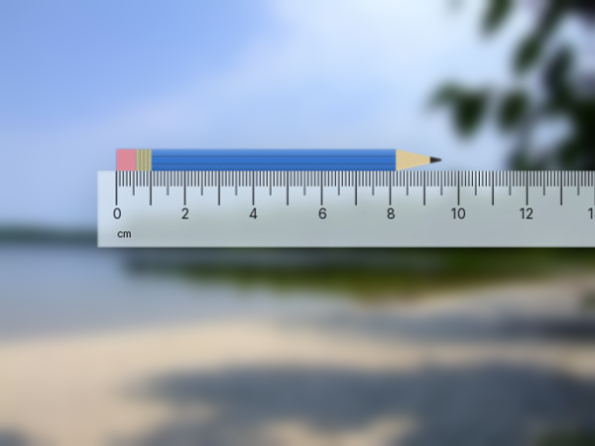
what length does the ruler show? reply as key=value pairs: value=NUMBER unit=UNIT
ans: value=9.5 unit=cm
